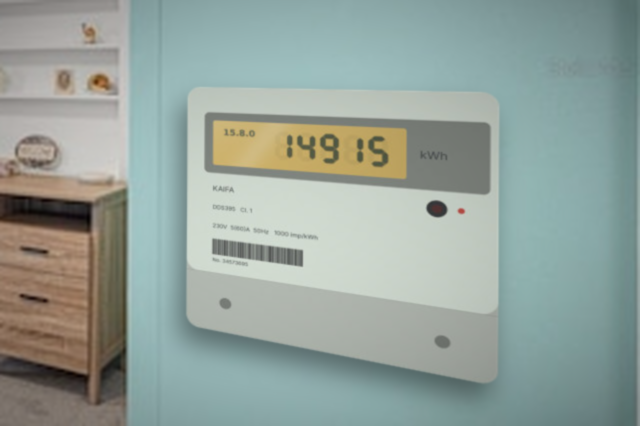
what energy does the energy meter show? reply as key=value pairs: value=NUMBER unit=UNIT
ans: value=14915 unit=kWh
